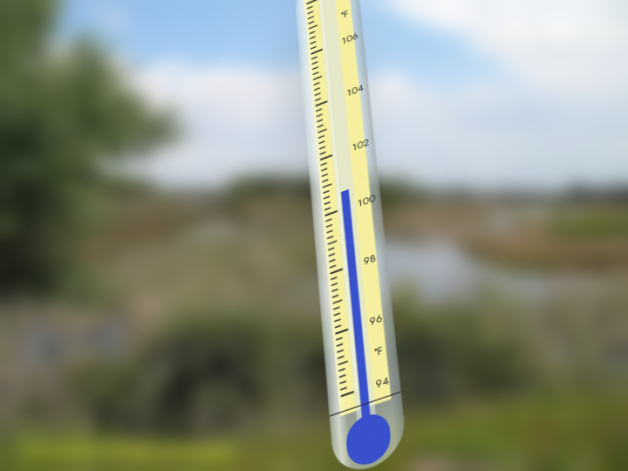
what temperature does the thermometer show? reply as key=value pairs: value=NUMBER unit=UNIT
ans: value=100.6 unit=°F
